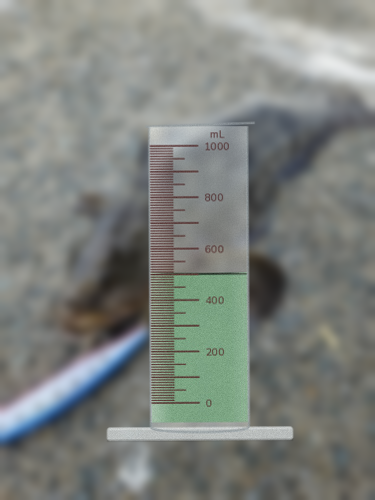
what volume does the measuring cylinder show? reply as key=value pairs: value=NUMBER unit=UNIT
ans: value=500 unit=mL
